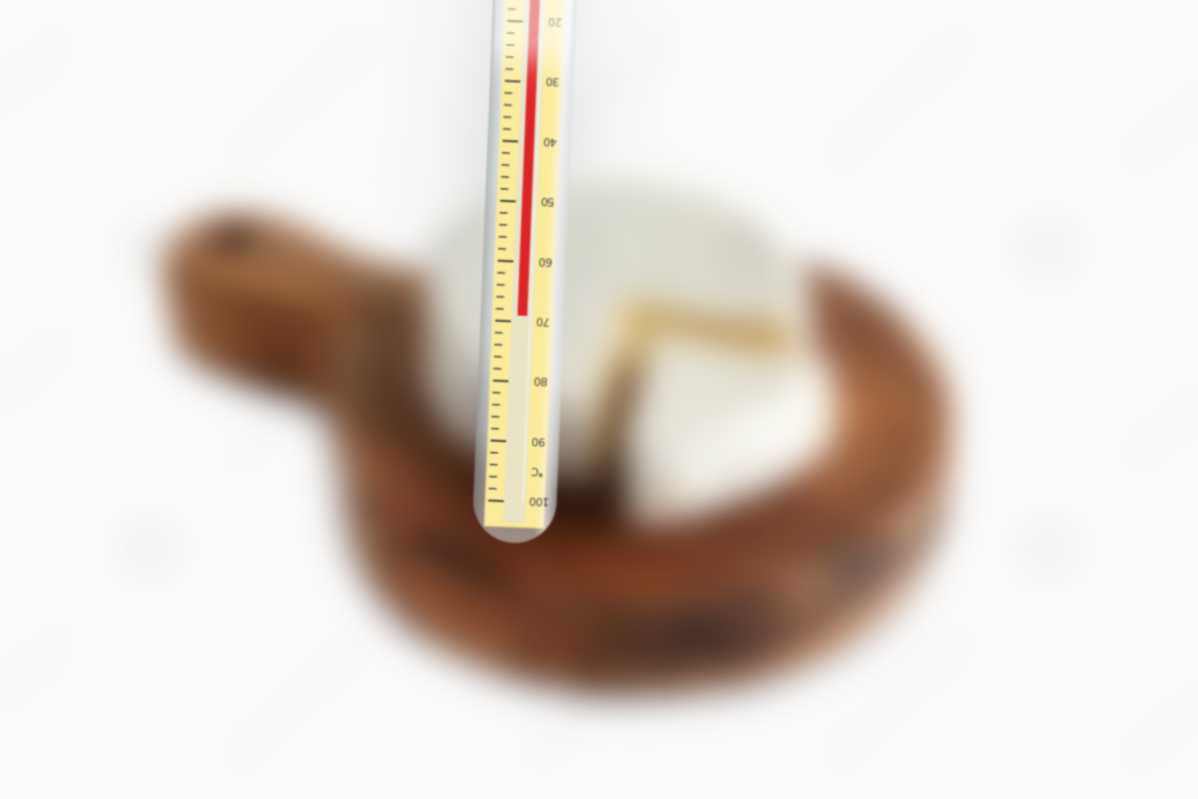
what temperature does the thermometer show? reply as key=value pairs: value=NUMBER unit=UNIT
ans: value=69 unit=°C
